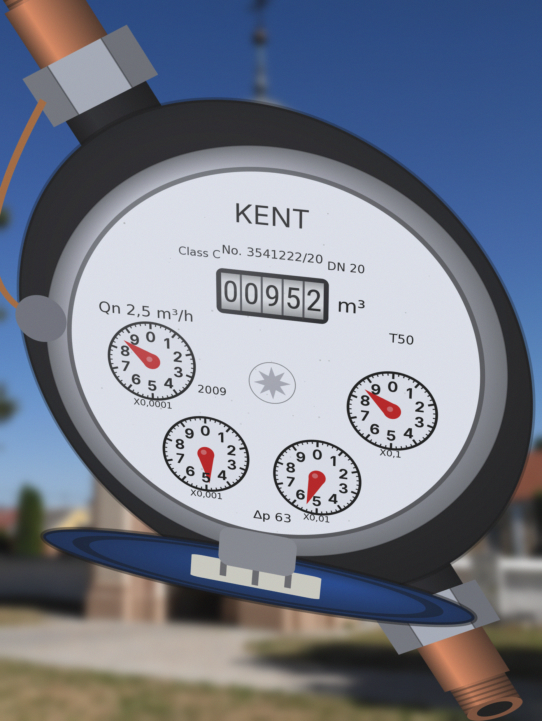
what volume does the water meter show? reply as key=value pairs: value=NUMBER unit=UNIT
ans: value=952.8548 unit=m³
